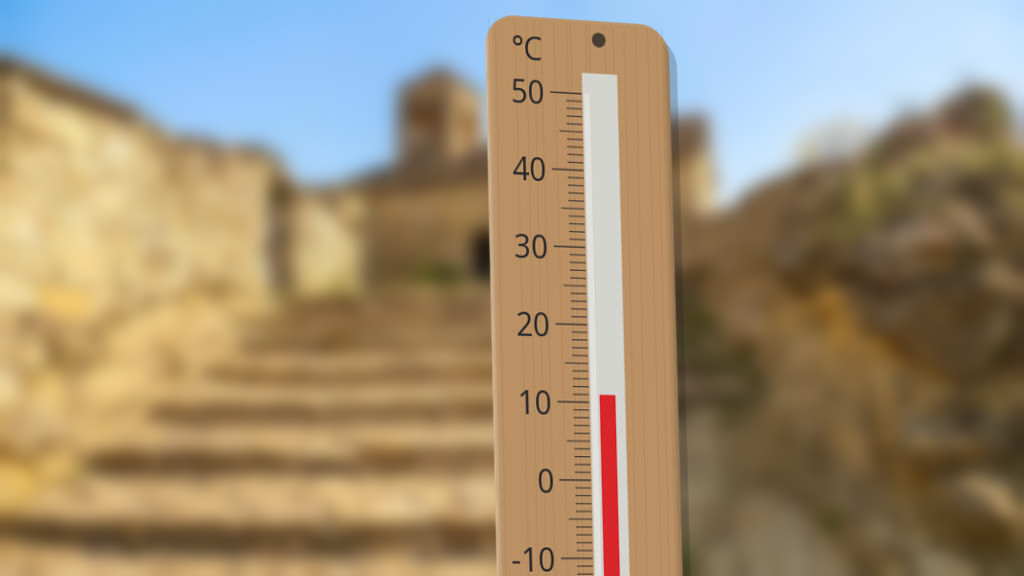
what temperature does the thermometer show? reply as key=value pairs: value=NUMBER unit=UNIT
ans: value=11 unit=°C
